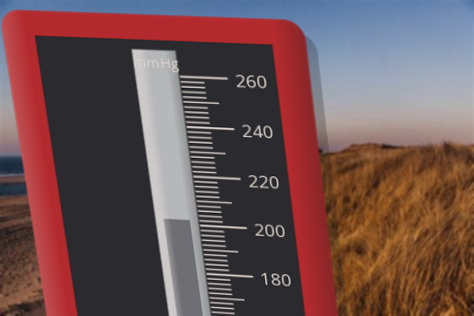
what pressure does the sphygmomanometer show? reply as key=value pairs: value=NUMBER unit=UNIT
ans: value=202 unit=mmHg
